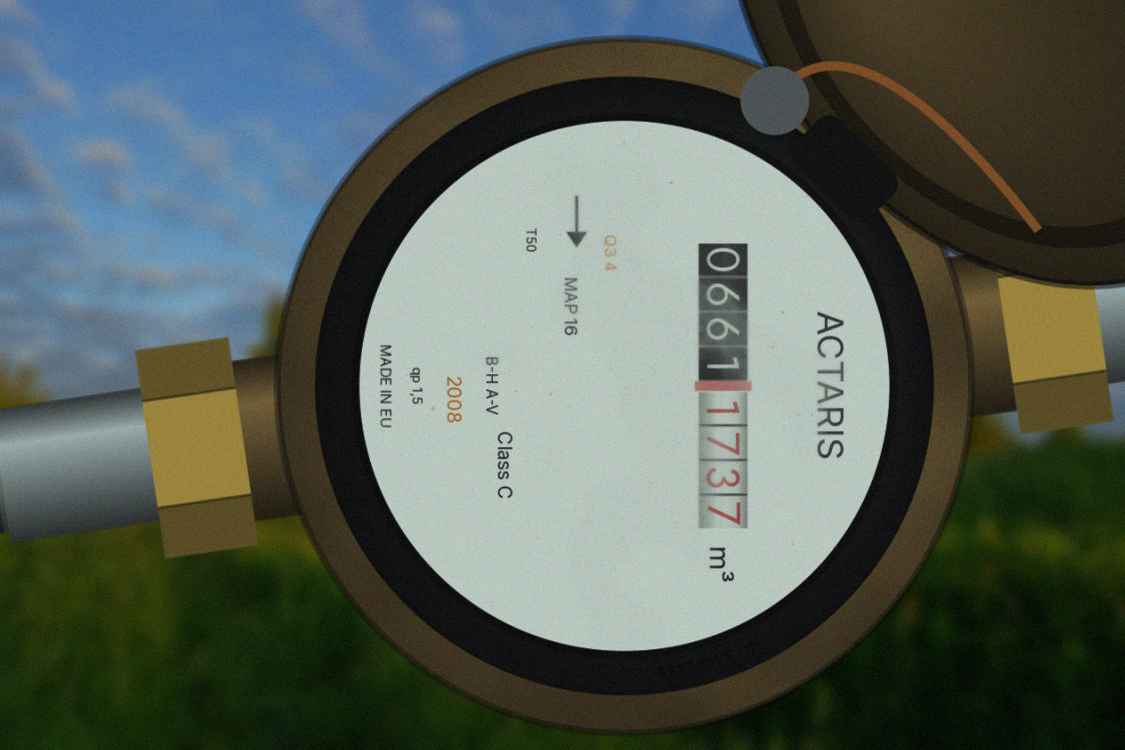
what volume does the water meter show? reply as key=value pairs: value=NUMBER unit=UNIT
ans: value=661.1737 unit=m³
